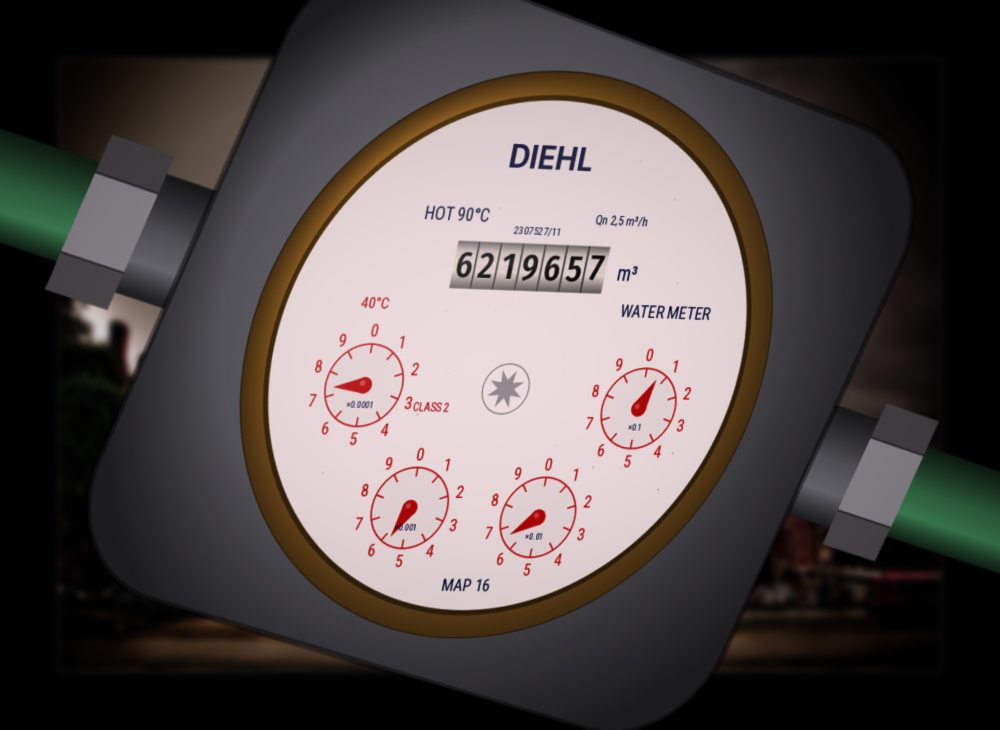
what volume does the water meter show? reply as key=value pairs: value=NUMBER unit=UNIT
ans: value=6219657.0657 unit=m³
